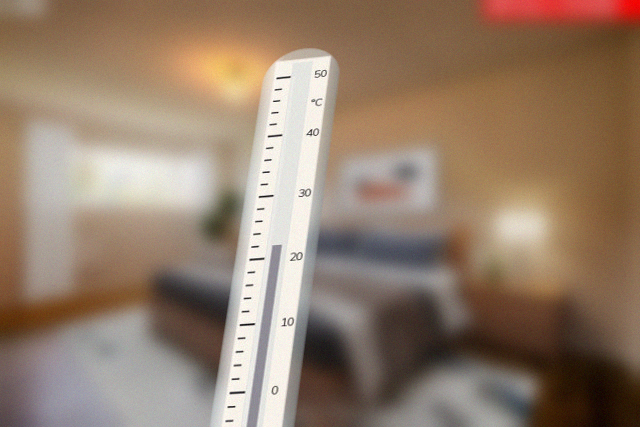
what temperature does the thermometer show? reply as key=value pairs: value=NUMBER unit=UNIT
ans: value=22 unit=°C
